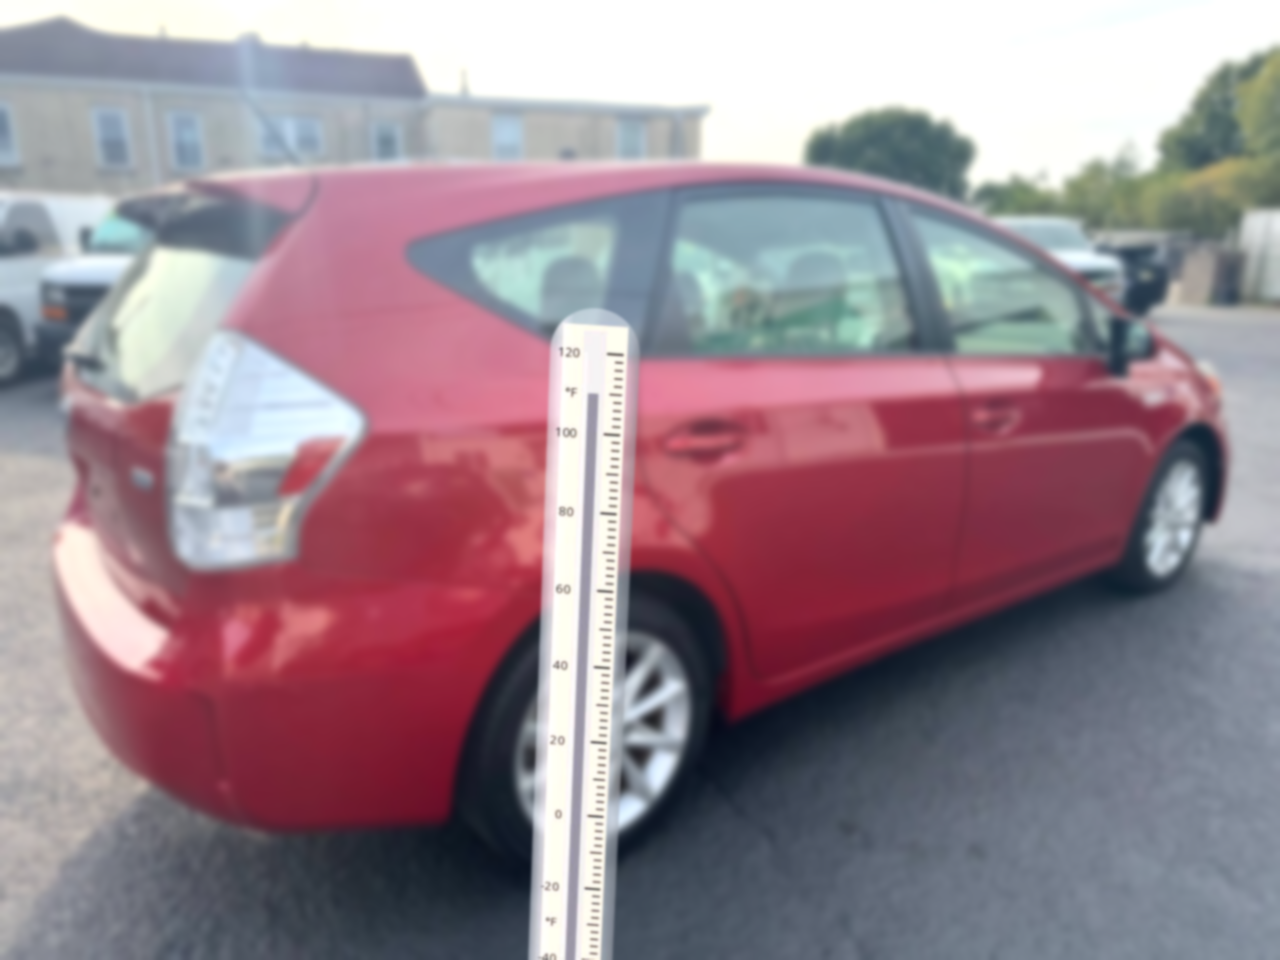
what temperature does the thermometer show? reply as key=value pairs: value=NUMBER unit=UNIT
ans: value=110 unit=°F
